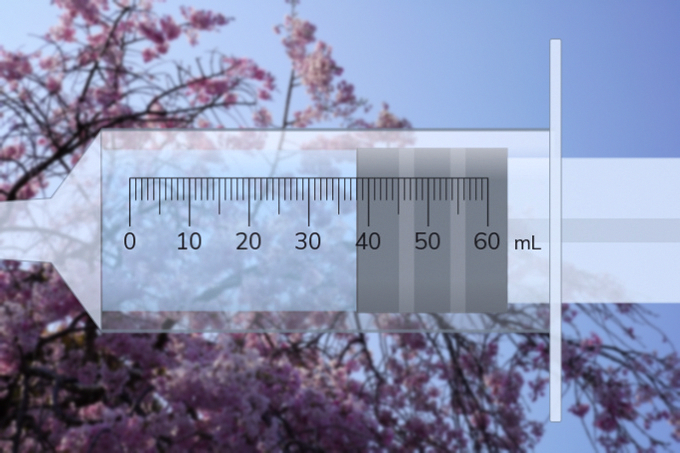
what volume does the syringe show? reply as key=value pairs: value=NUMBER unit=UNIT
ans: value=38 unit=mL
